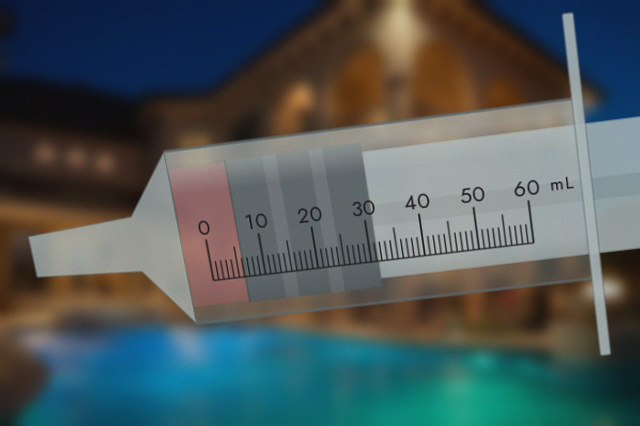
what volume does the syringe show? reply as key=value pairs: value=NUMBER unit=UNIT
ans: value=6 unit=mL
